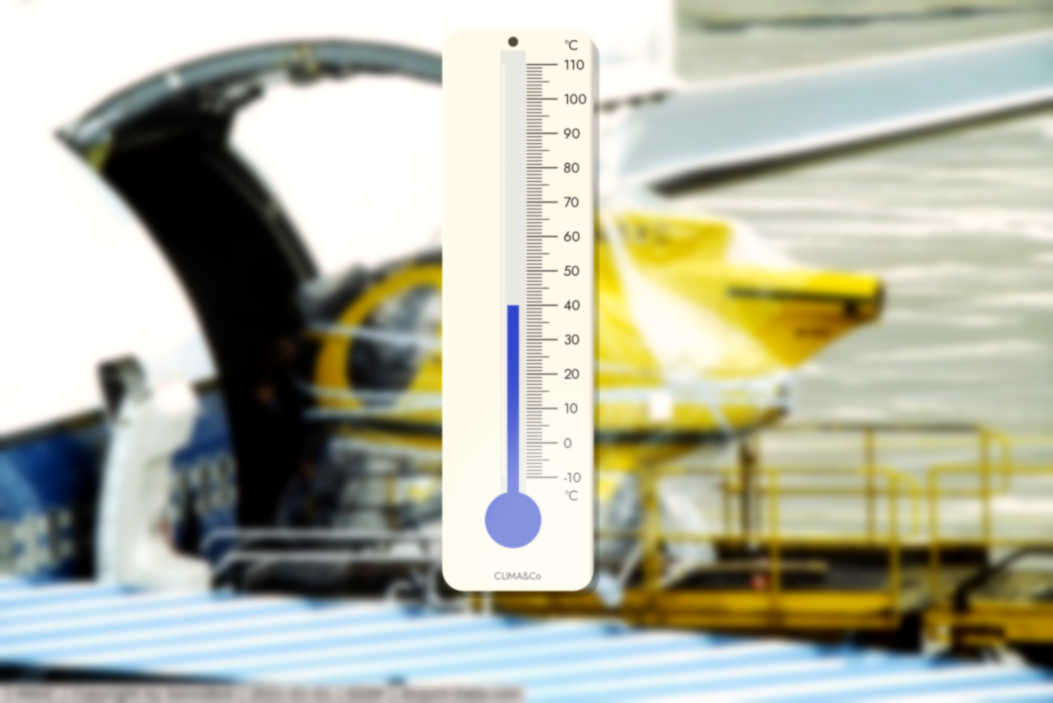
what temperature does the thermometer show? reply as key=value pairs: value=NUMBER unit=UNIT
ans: value=40 unit=°C
